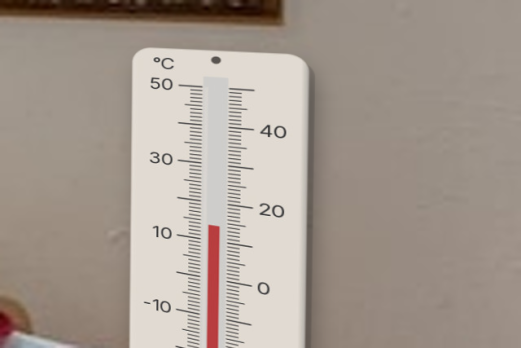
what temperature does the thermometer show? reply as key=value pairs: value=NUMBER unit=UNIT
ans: value=14 unit=°C
